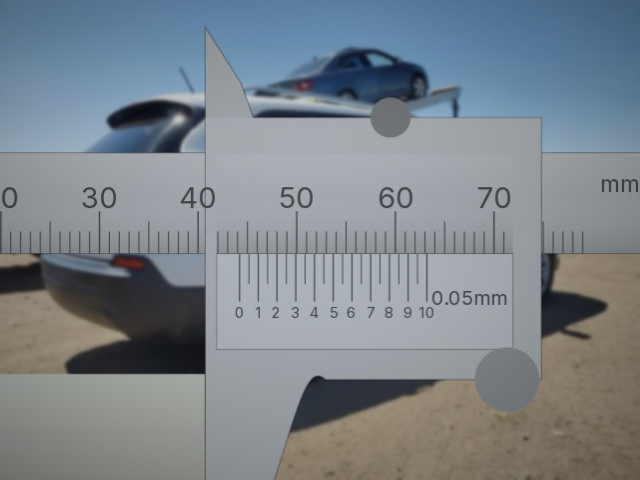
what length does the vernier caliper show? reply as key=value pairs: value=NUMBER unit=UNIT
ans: value=44.2 unit=mm
